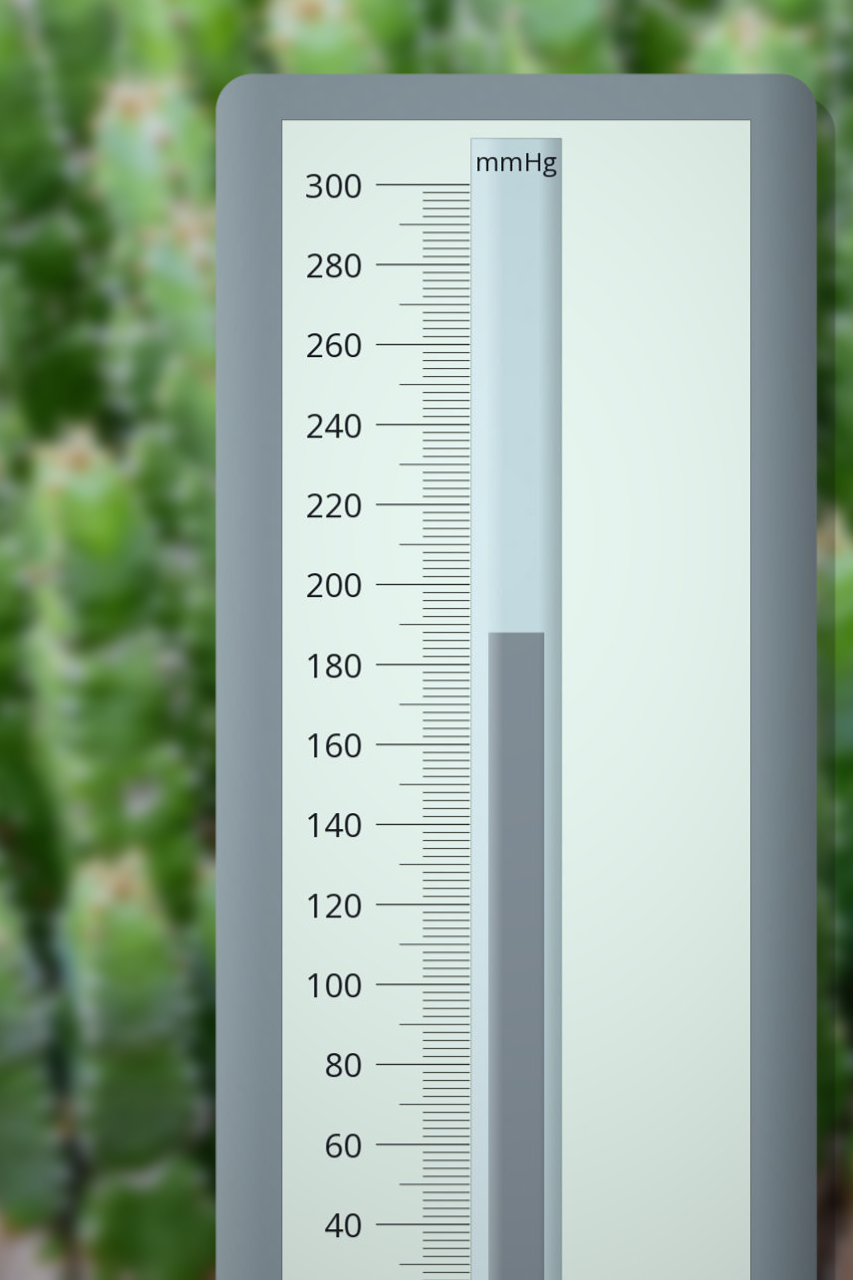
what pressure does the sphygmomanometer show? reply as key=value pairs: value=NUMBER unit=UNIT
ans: value=188 unit=mmHg
